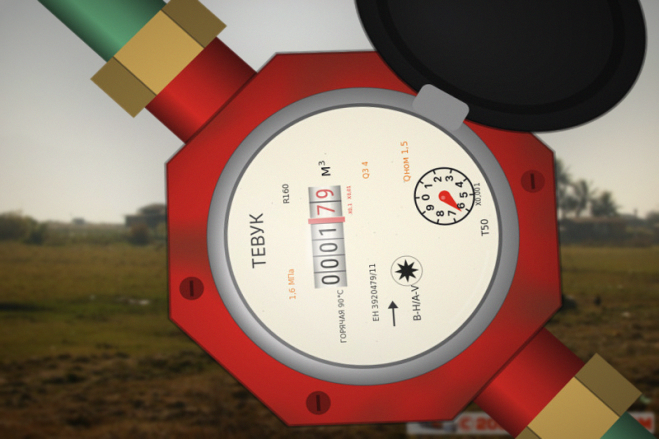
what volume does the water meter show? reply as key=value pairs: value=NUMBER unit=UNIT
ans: value=1.796 unit=m³
